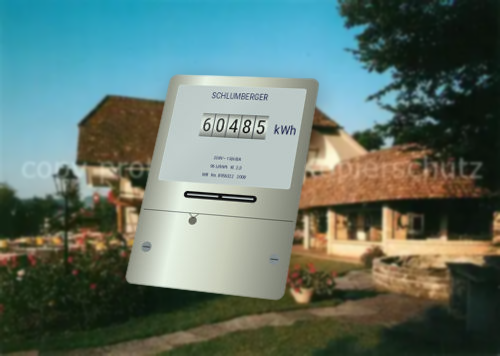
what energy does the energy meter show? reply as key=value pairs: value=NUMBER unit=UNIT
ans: value=60485 unit=kWh
